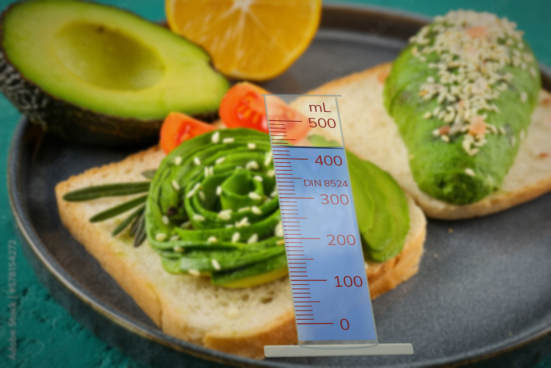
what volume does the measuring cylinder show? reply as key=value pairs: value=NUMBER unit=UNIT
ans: value=430 unit=mL
